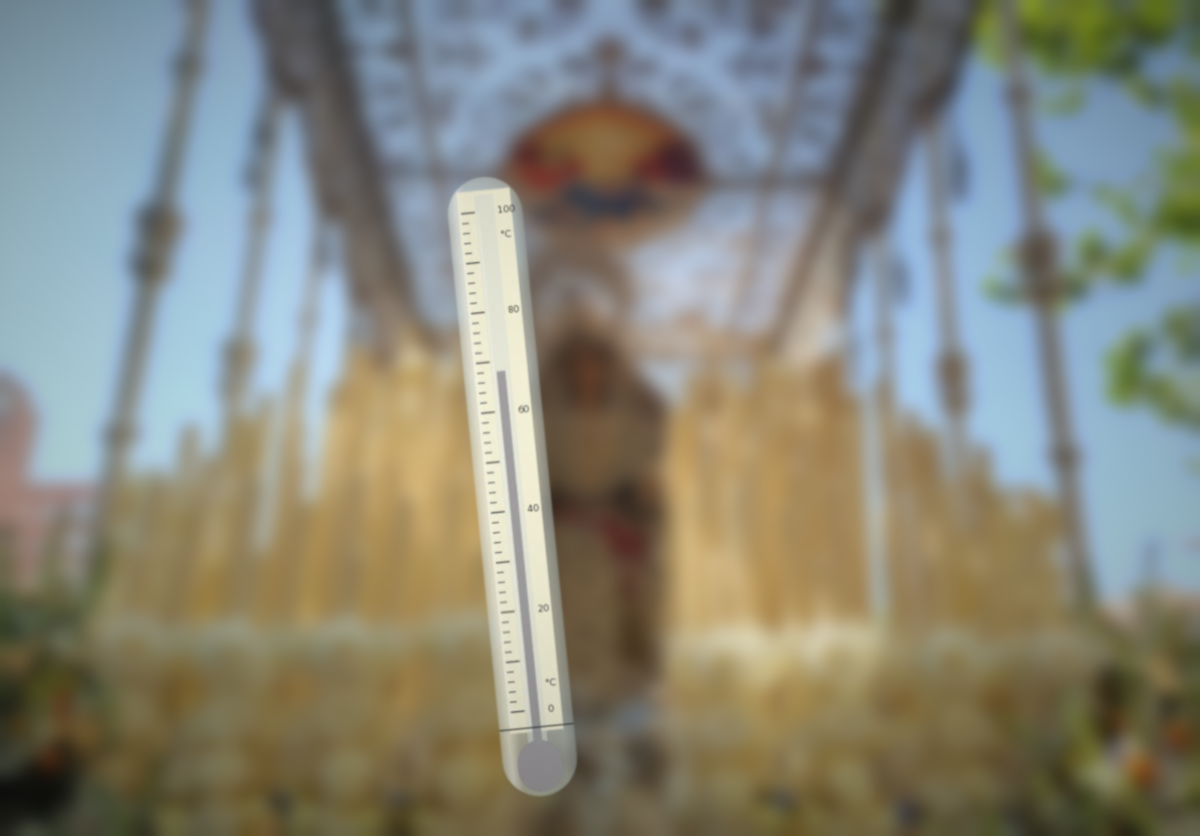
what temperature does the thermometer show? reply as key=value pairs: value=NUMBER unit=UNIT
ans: value=68 unit=°C
